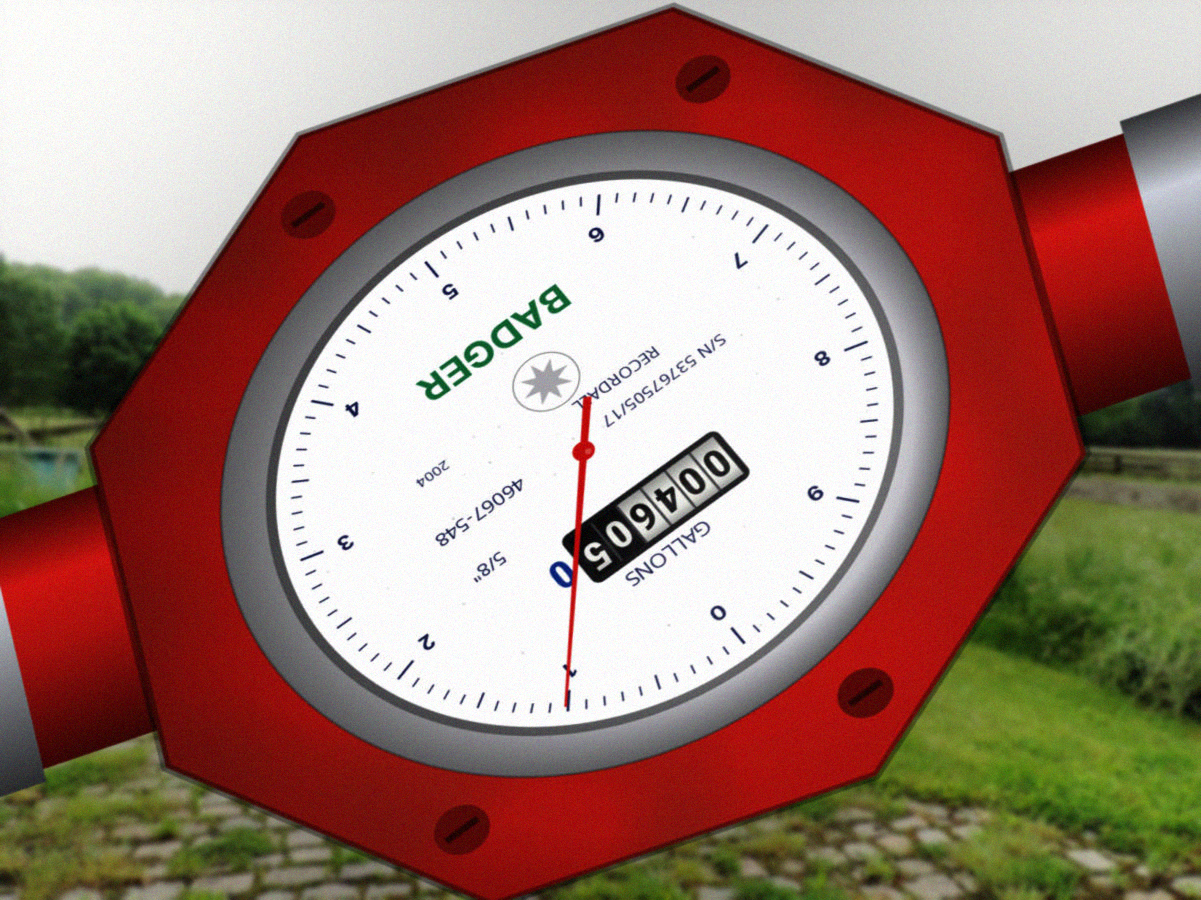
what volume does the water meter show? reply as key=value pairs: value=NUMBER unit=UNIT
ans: value=46051.0 unit=gal
